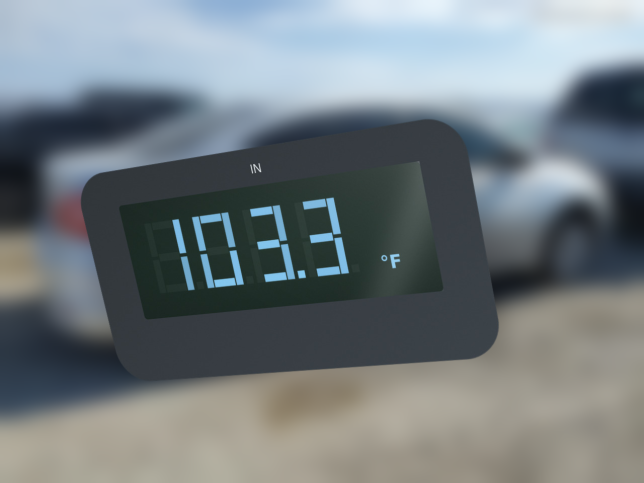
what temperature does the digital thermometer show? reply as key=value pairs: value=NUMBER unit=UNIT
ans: value=103.3 unit=°F
